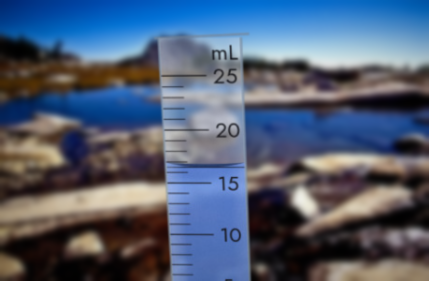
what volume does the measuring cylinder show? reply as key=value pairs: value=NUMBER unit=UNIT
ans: value=16.5 unit=mL
